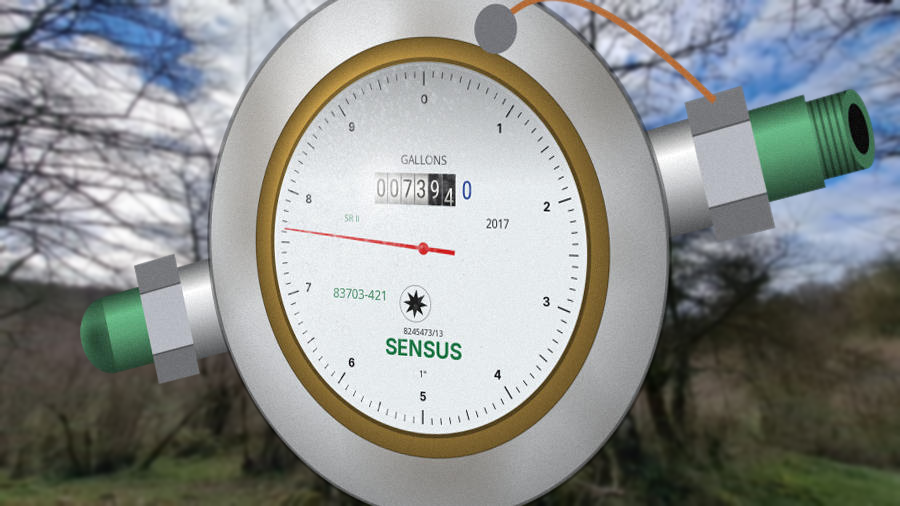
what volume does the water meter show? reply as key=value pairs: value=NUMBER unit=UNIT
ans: value=73937.6 unit=gal
